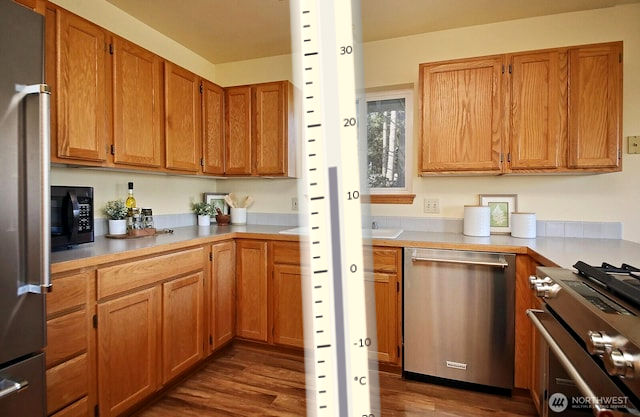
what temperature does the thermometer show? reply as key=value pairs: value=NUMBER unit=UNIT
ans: value=14 unit=°C
